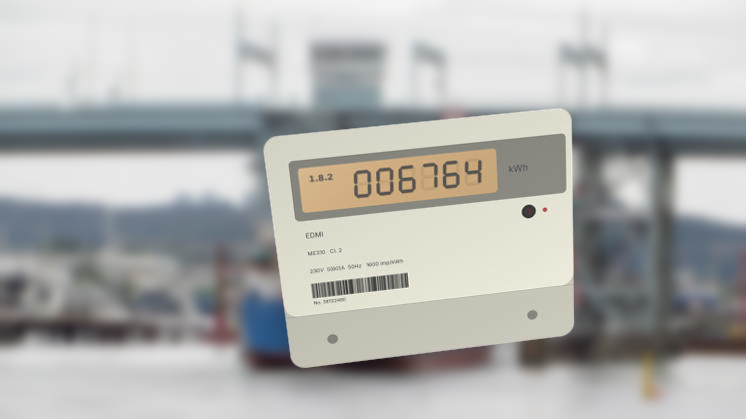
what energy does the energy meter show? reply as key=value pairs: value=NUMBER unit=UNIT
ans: value=6764 unit=kWh
